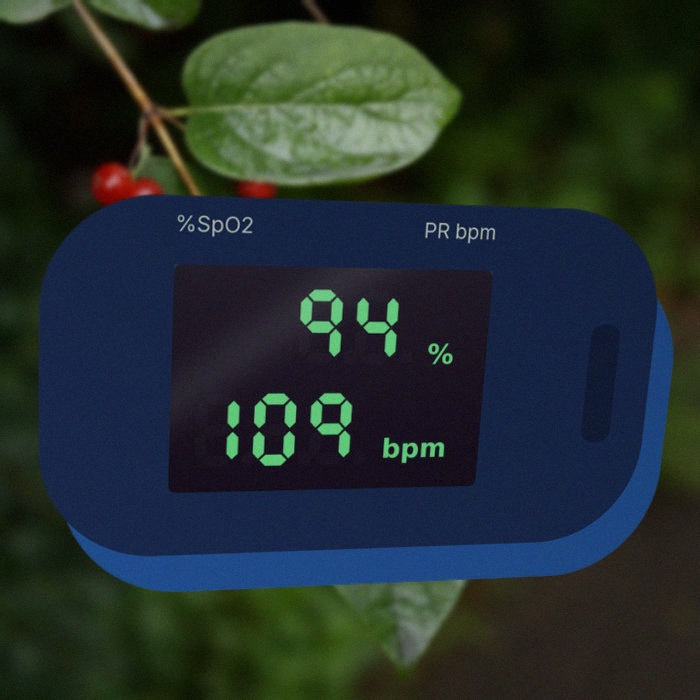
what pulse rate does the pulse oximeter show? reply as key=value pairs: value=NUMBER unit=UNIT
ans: value=109 unit=bpm
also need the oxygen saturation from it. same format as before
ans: value=94 unit=%
